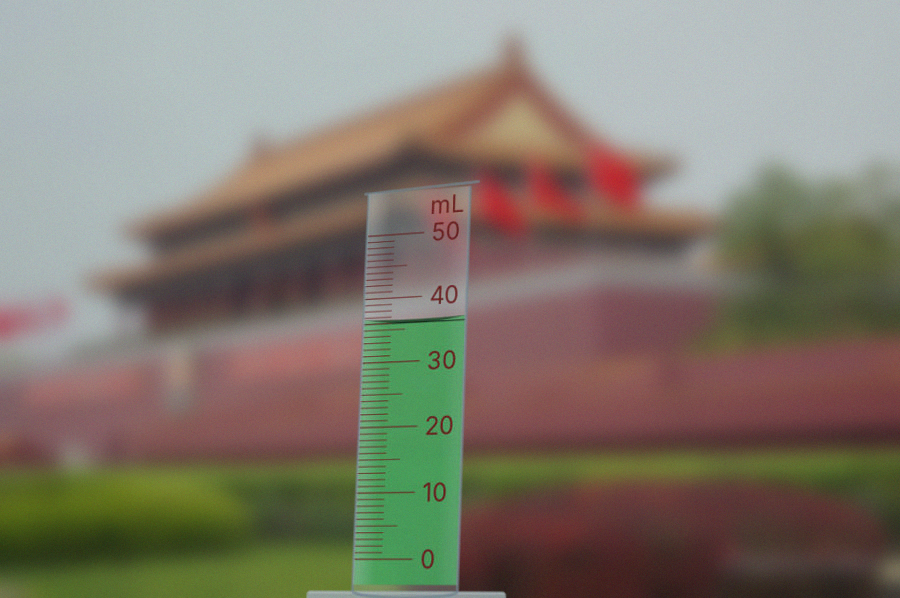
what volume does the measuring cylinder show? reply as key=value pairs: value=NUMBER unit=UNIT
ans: value=36 unit=mL
